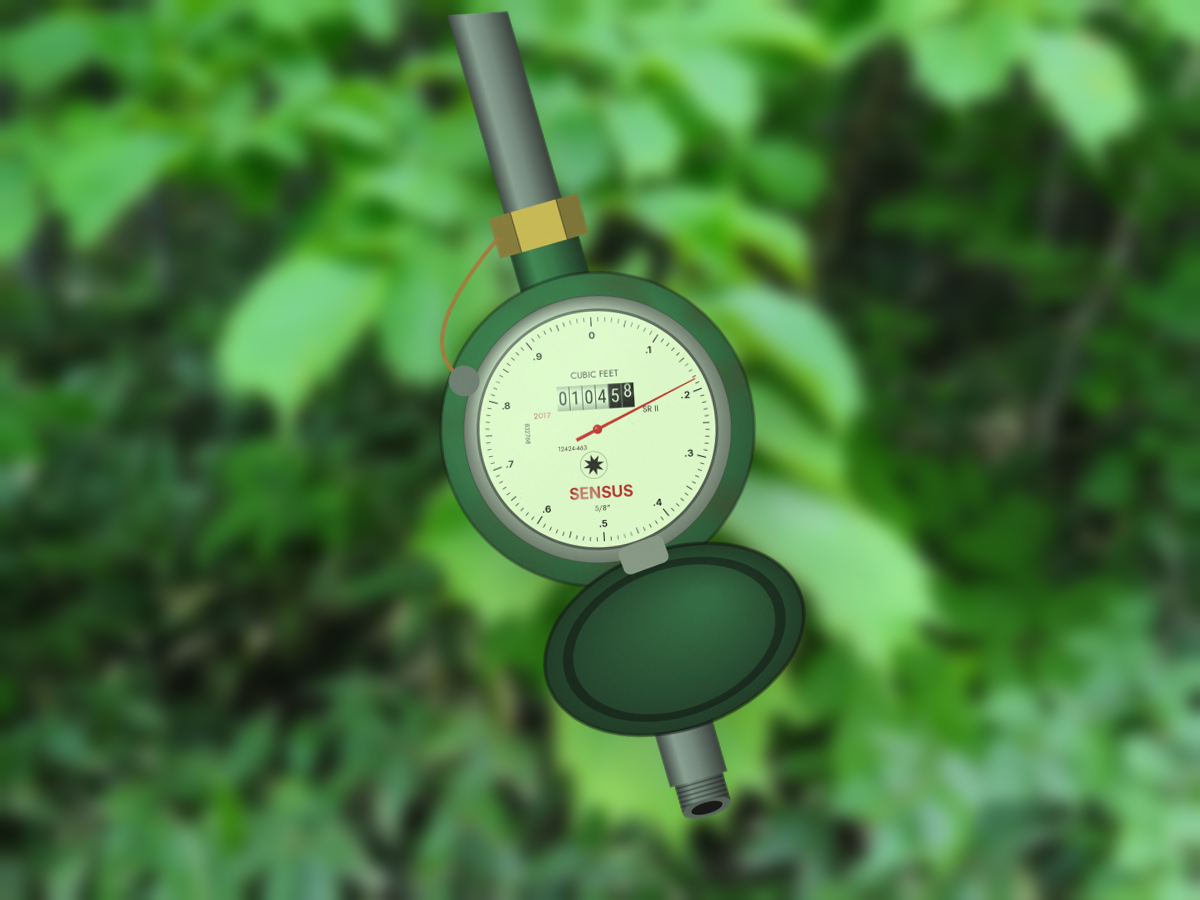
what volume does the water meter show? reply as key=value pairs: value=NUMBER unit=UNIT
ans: value=10458.18 unit=ft³
